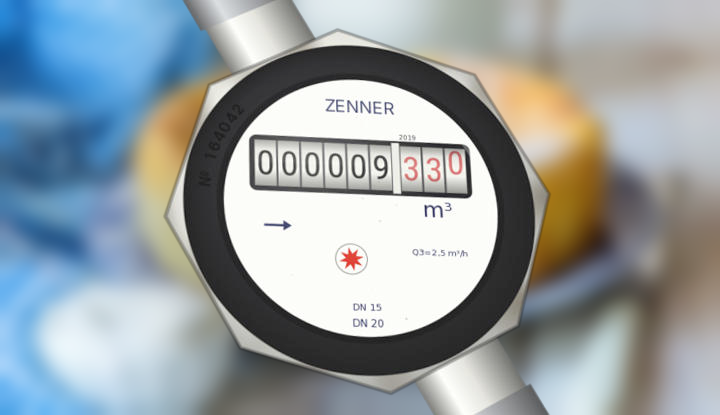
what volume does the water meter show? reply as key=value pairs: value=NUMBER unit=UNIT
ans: value=9.330 unit=m³
